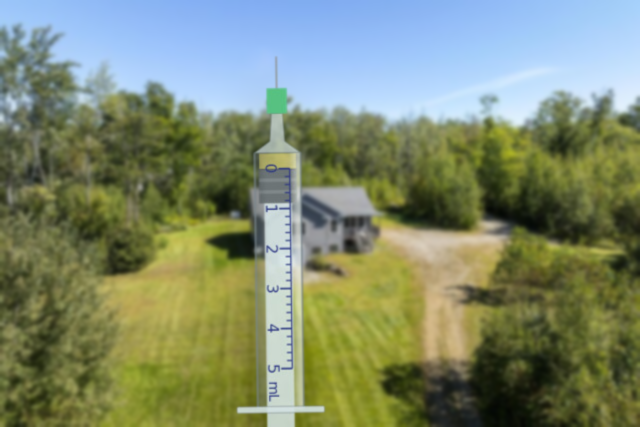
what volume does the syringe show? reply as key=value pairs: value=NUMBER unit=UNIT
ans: value=0 unit=mL
